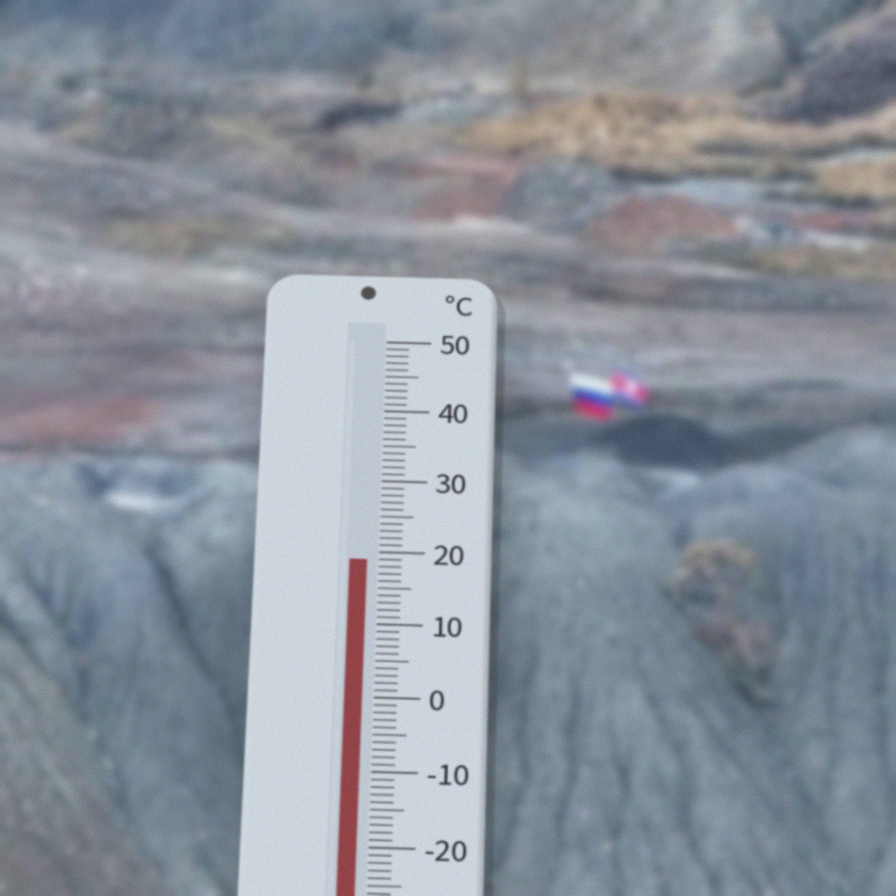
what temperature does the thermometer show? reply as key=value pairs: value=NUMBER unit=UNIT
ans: value=19 unit=°C
